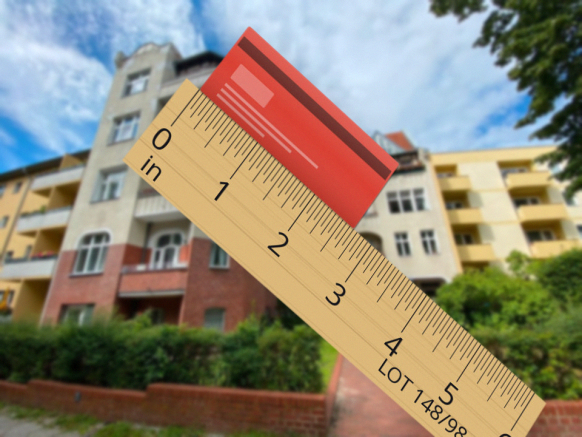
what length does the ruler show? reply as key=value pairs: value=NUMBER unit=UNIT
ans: value=2.6875 unit=in
